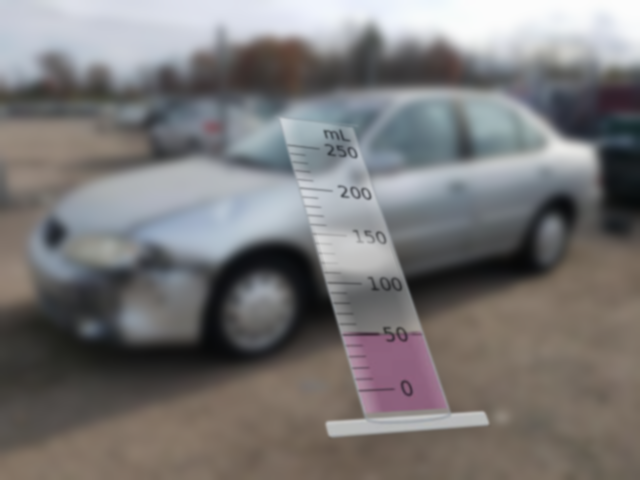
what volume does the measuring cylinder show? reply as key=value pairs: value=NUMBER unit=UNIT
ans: value=50 unit=mL
